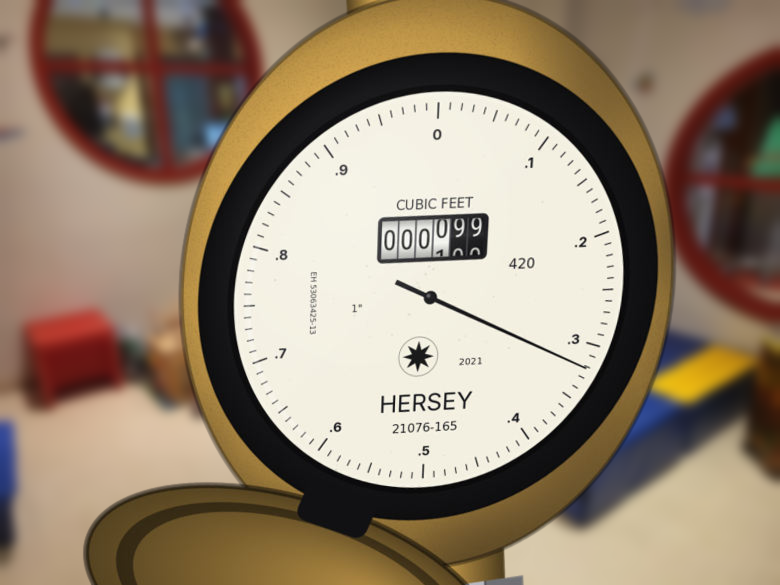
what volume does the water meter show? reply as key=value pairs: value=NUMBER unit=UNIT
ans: value=99.32 unit=ft³
